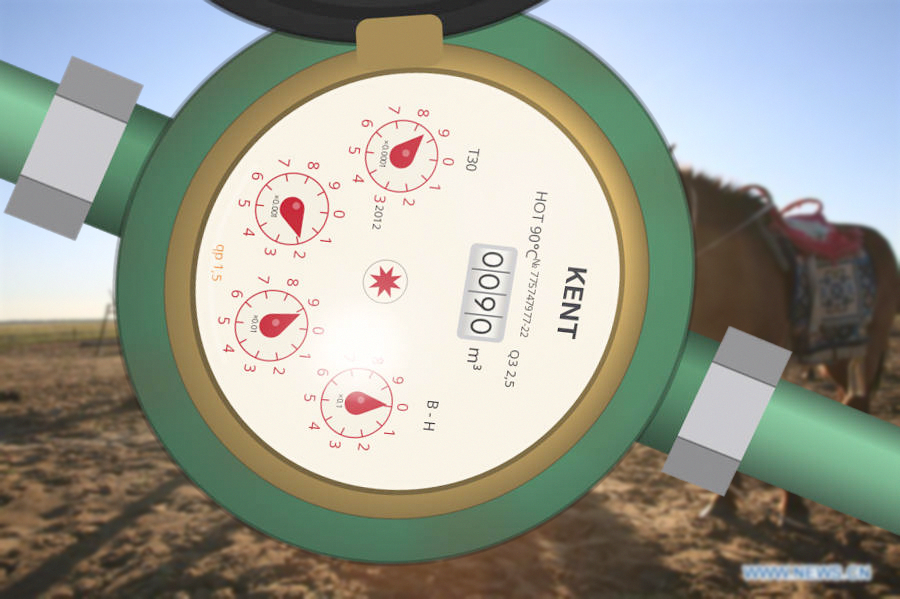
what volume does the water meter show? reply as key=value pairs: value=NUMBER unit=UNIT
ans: value=89.9918 unit=m³
